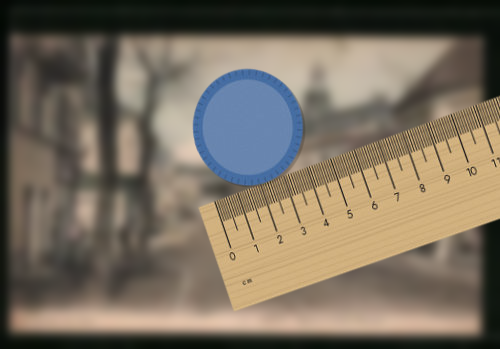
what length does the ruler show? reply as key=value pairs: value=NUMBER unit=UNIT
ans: value=4.5 unit=cm
